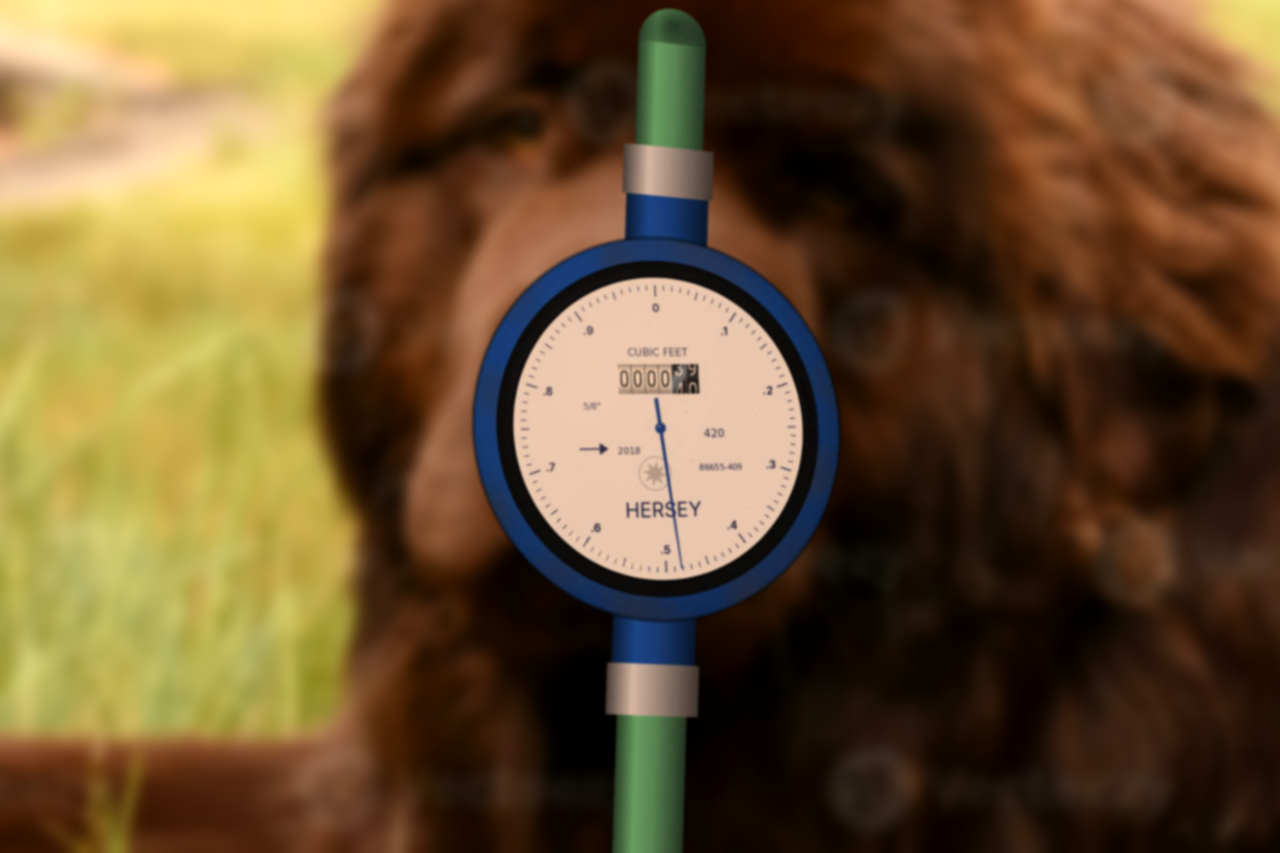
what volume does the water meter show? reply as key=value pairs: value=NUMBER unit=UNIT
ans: value=39.48 unit=ft³
